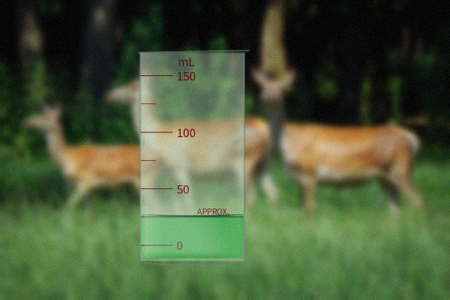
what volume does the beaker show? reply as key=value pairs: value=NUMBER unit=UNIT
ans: value=25 unit=mL
